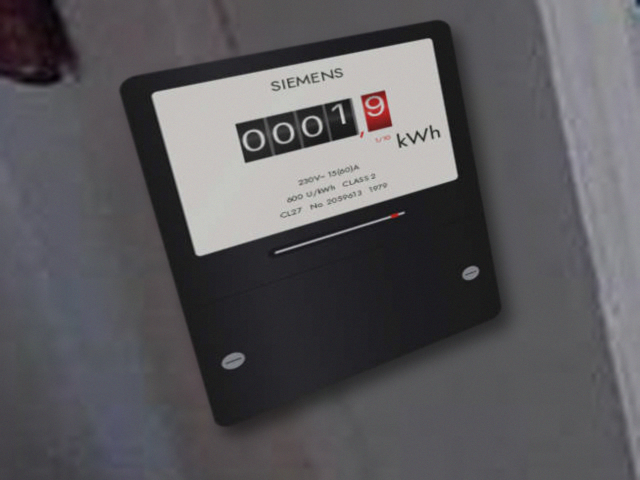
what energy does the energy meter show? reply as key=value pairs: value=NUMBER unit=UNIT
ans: value=1.9 unit=kWh
